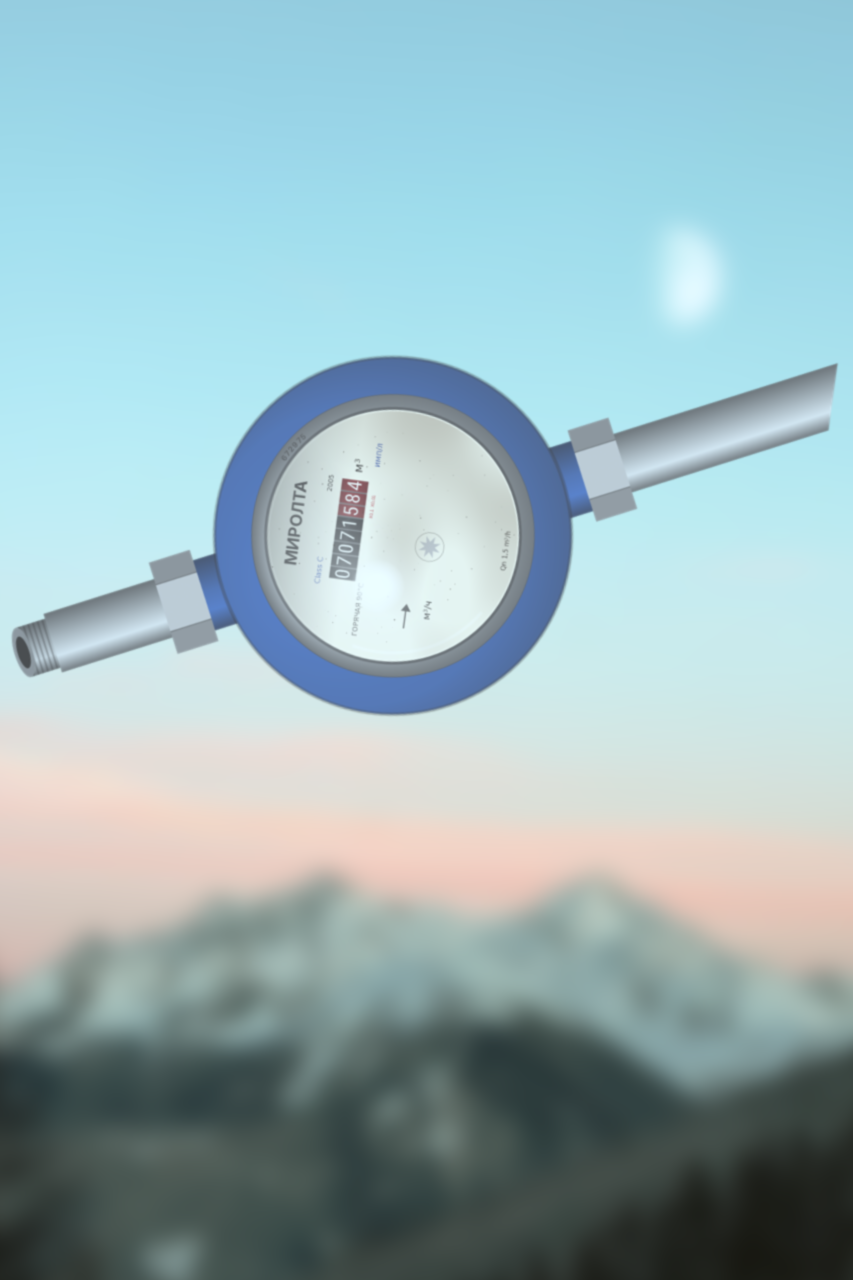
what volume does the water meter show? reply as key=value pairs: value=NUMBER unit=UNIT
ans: value=7071.584 unit=m³
